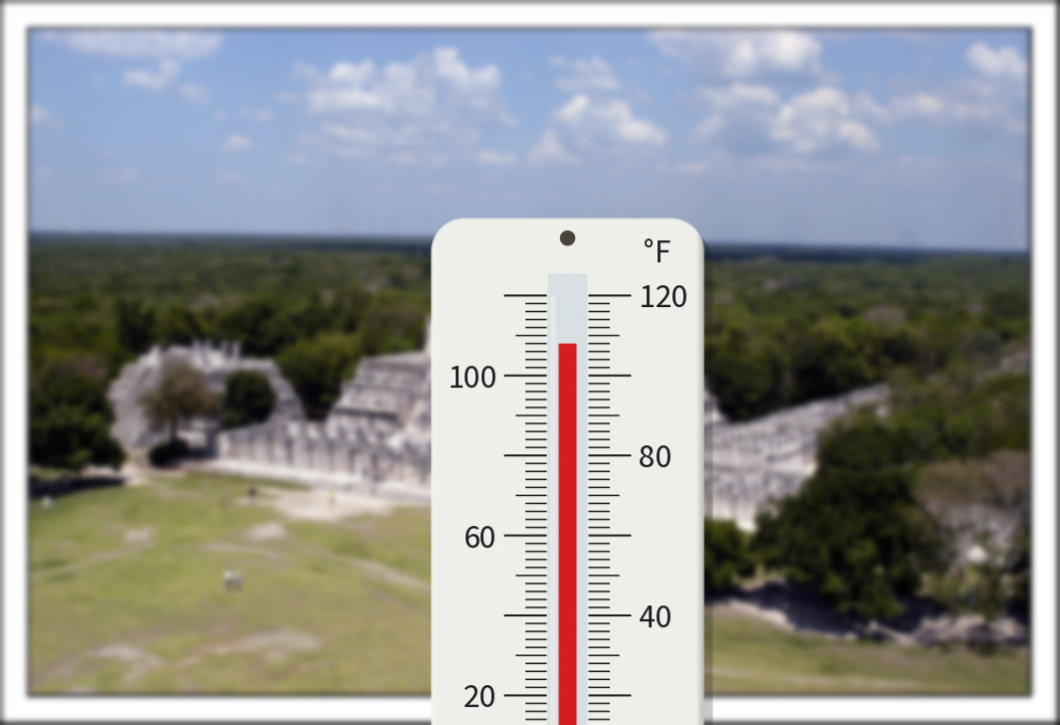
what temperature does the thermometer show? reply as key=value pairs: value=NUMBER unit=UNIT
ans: value=108 unit=°F
